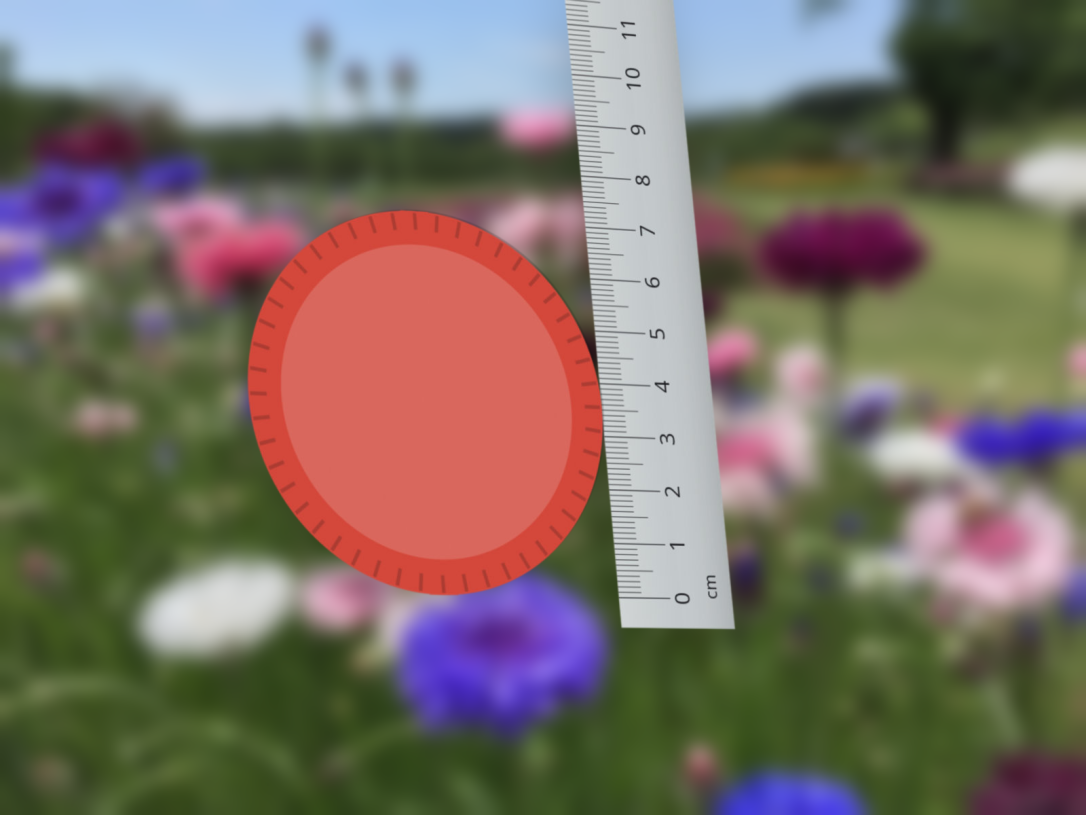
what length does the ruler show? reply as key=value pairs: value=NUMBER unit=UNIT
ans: value=7.1 unit=cm
